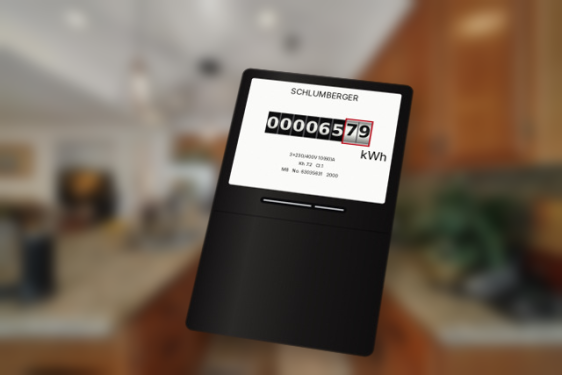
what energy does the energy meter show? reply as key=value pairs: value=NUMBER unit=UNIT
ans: value=65.79 unit=kWh
